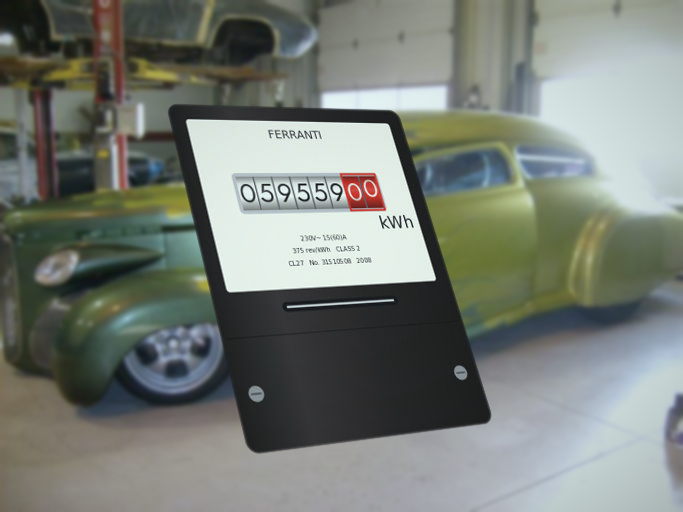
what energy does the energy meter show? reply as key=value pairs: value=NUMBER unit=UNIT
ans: value=59559.00 unit=kWh
